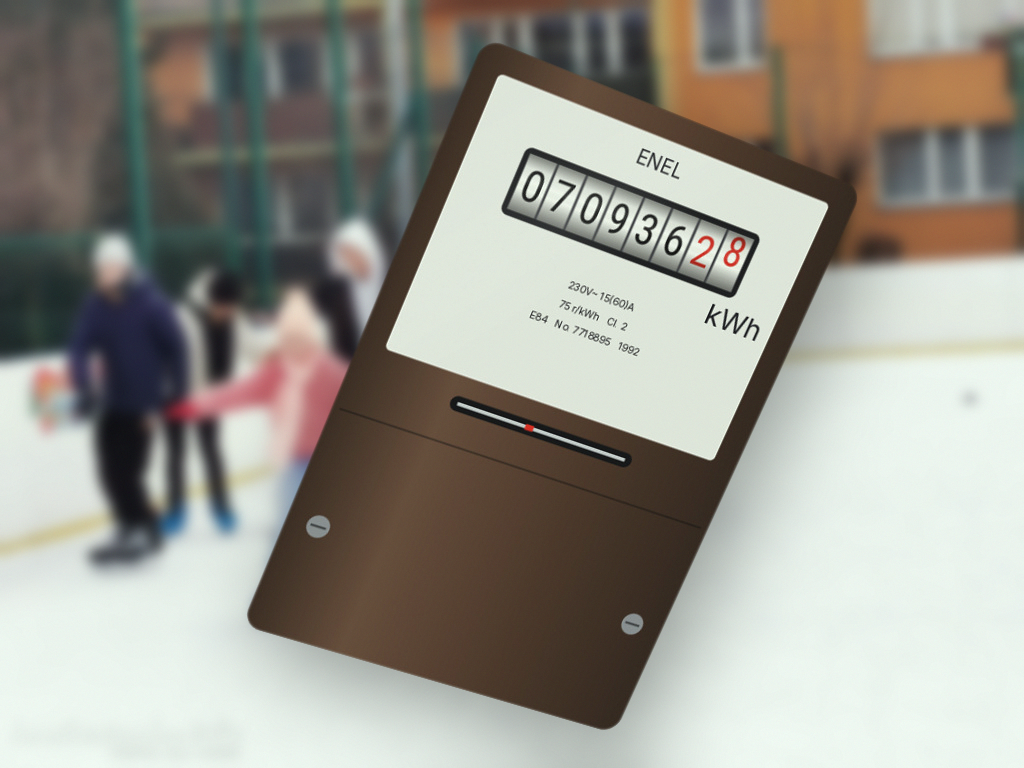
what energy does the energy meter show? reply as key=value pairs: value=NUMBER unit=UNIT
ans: value=70936.28 unit=kWh
